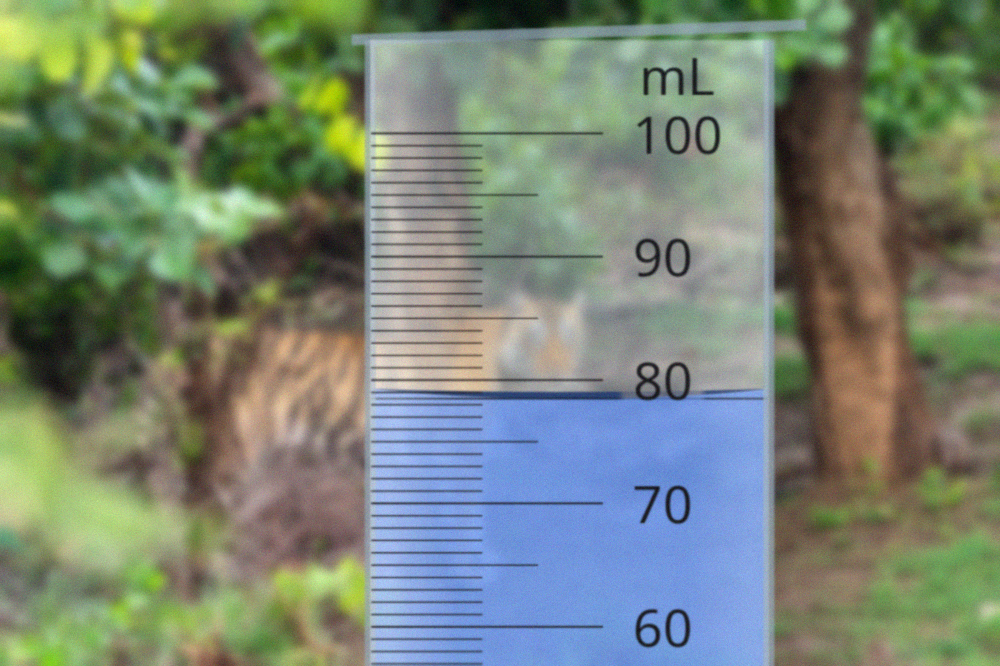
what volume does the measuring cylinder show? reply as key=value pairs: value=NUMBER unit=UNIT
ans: value=78.5 unit=mL
